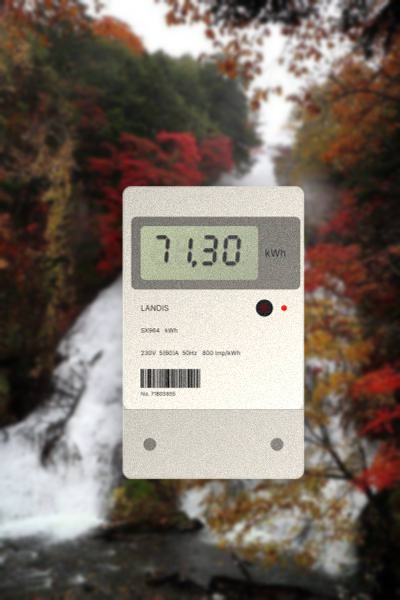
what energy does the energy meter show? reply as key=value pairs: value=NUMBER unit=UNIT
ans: value=71.30 unit=kWh
